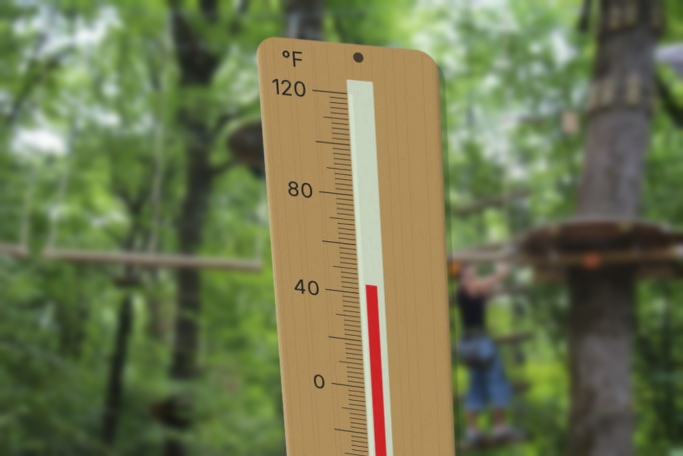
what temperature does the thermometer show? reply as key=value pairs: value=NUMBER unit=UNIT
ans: value=44 unit=°F
